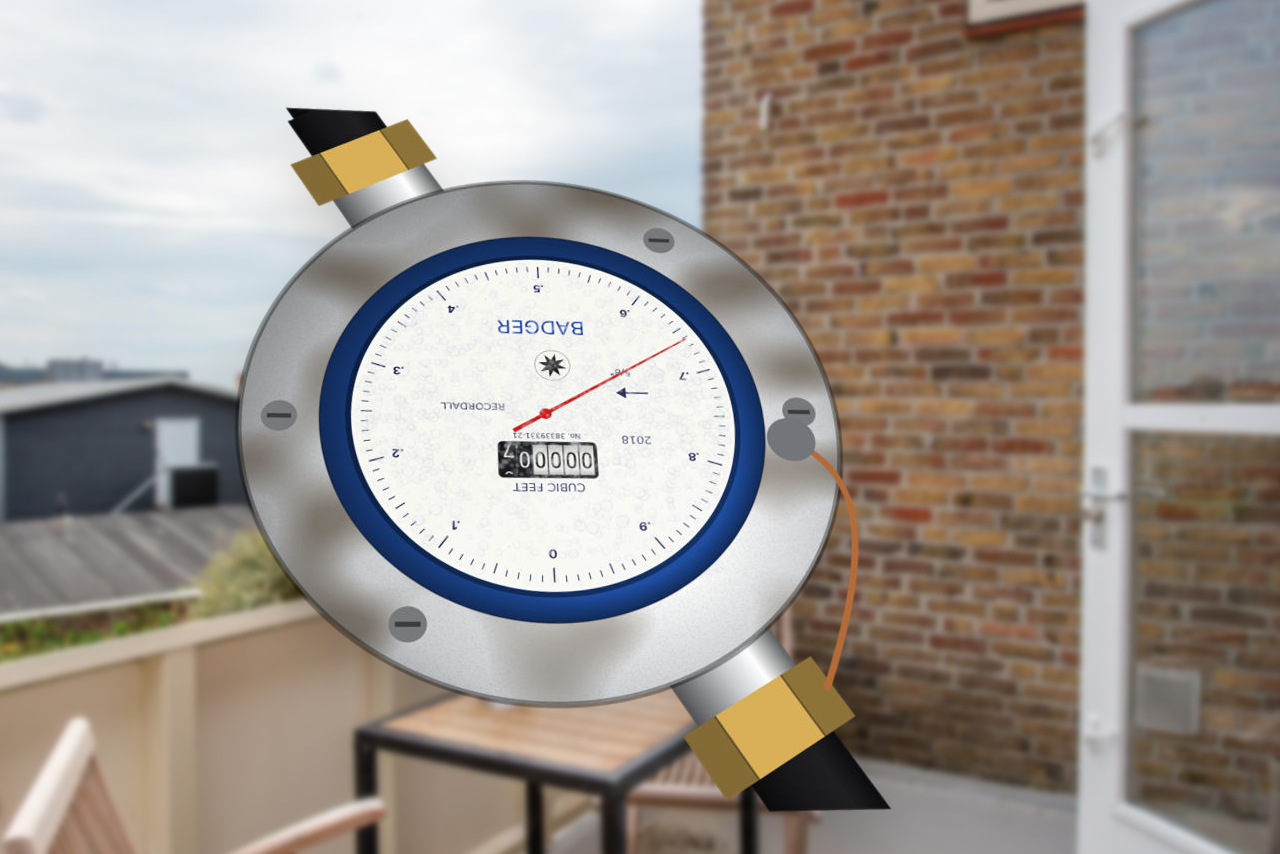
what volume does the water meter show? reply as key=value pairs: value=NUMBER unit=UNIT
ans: value=6.66 unit=ft³
